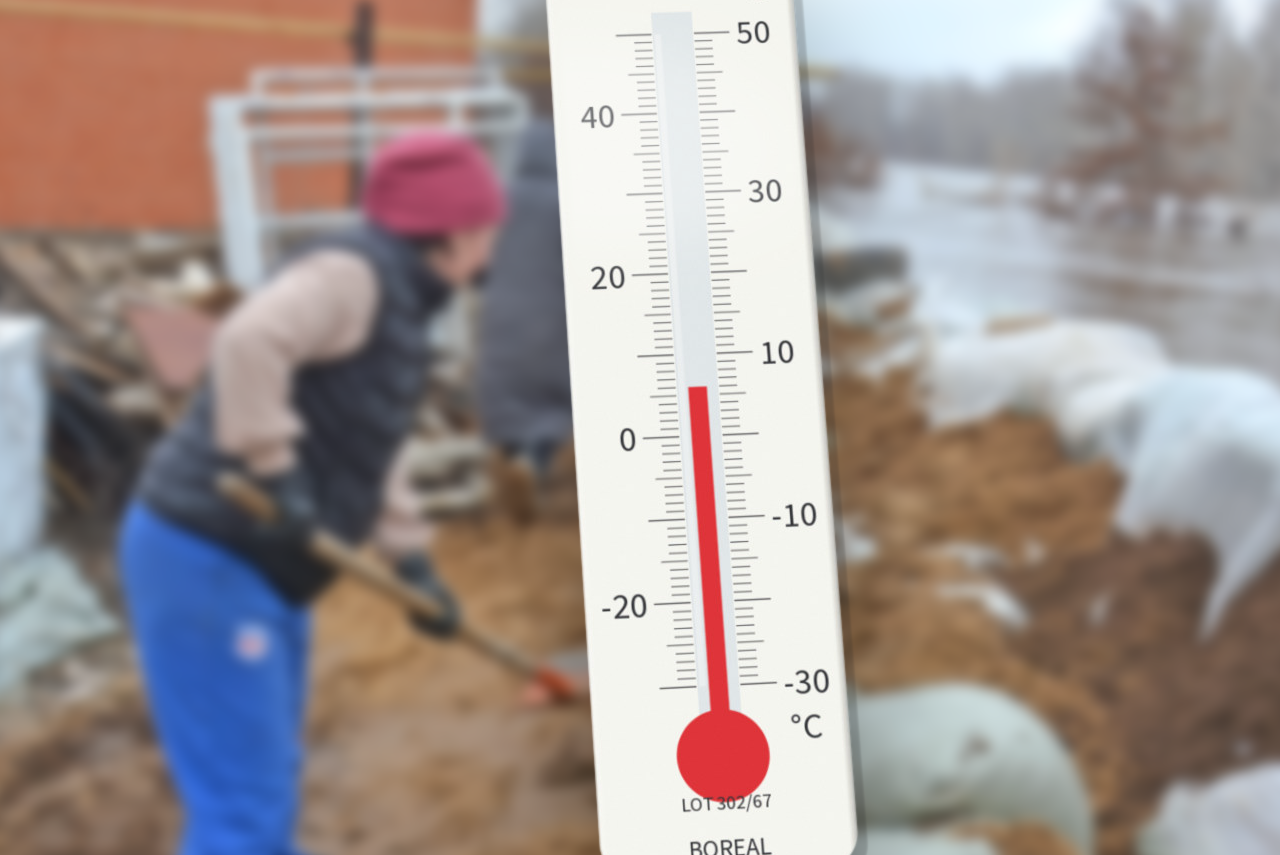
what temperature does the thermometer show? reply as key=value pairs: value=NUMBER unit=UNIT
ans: value=6 unit=°C
